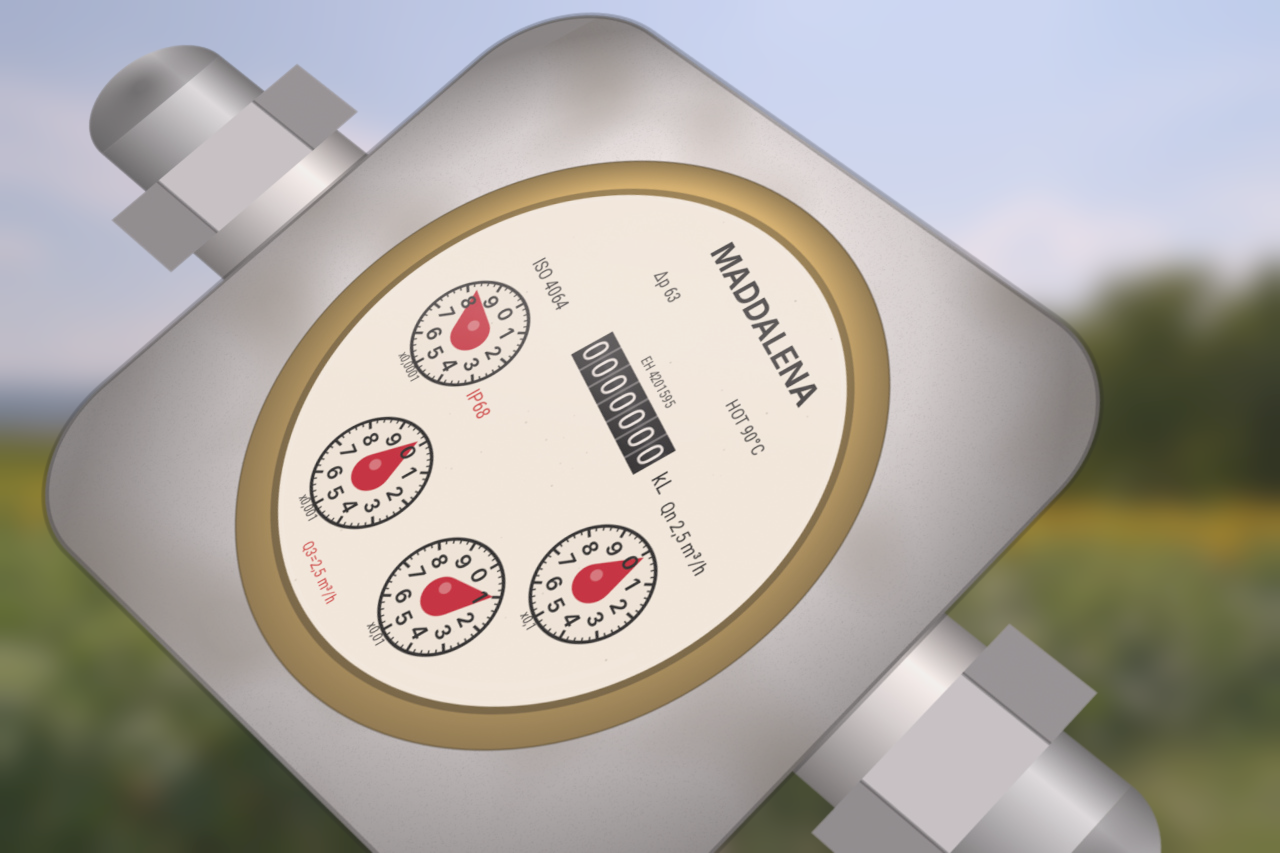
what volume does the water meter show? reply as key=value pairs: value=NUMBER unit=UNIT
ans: value=0.0098 unit=kL
